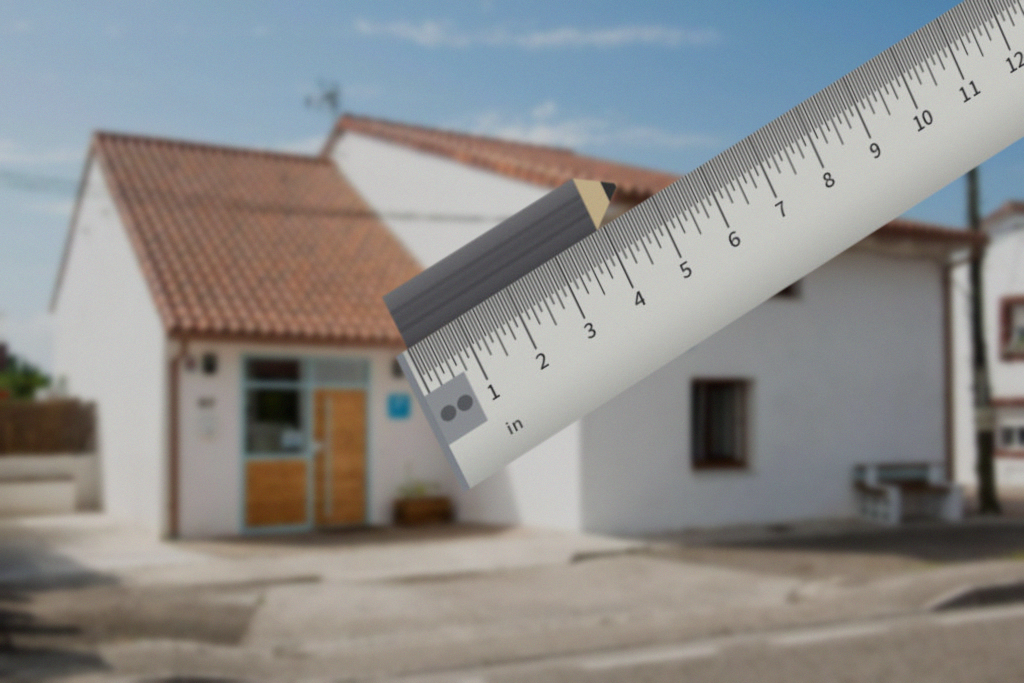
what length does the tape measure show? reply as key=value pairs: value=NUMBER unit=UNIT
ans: value=4.5 unit=in
